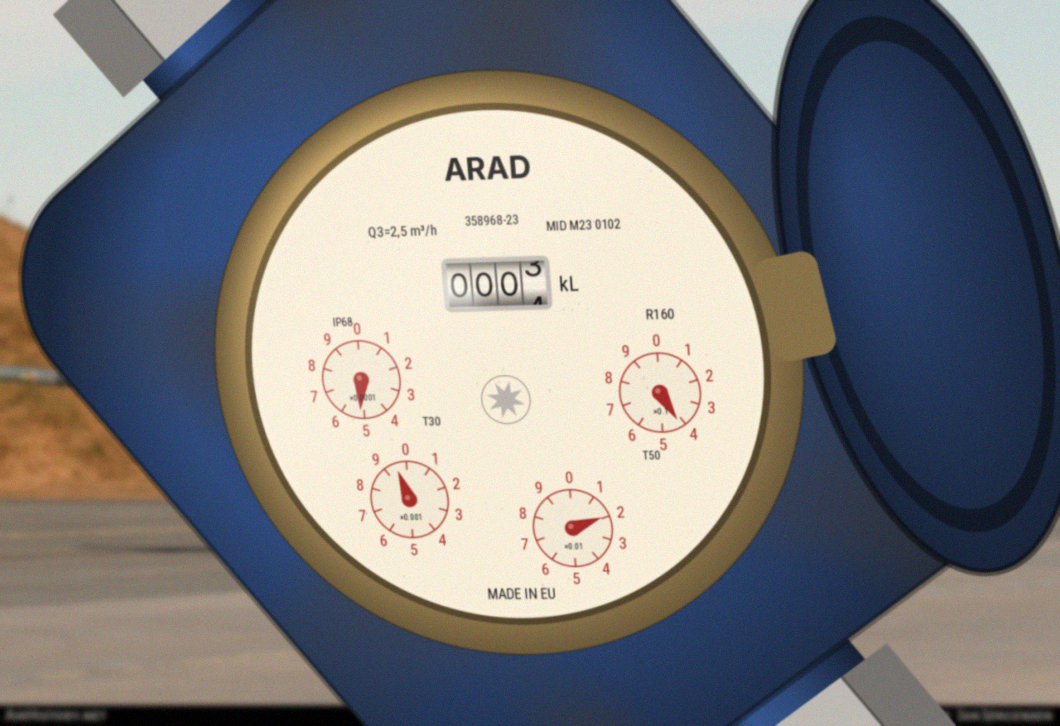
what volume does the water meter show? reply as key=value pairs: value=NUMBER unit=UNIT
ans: value=3.4195 unit=kL
